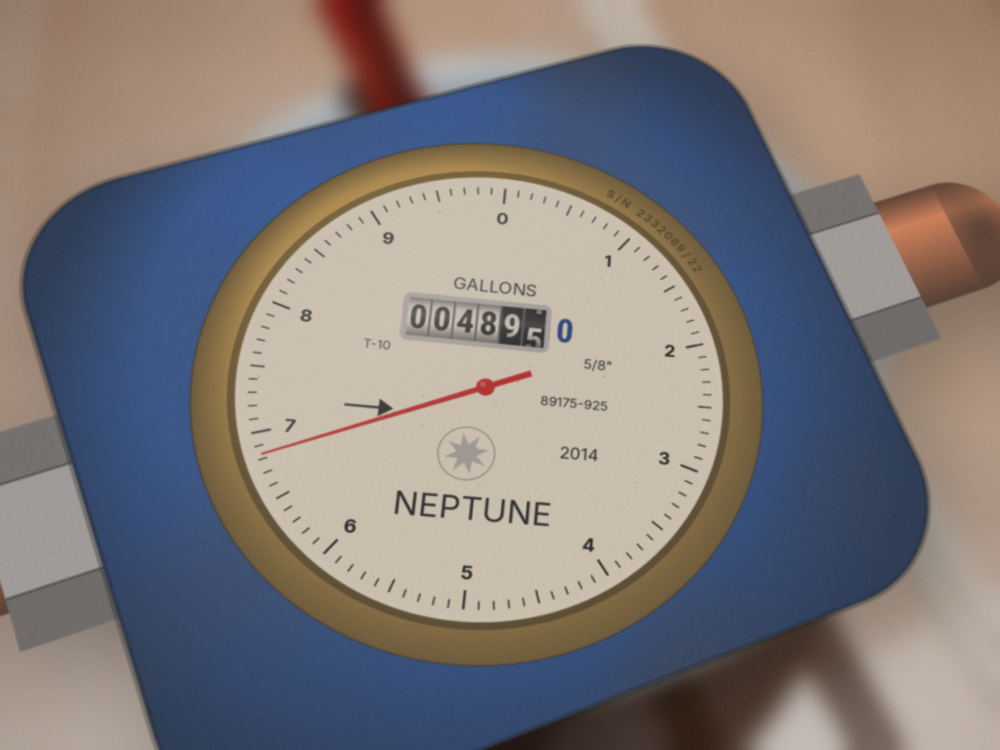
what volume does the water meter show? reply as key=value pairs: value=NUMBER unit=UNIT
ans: value=48946.8 unit=gal
